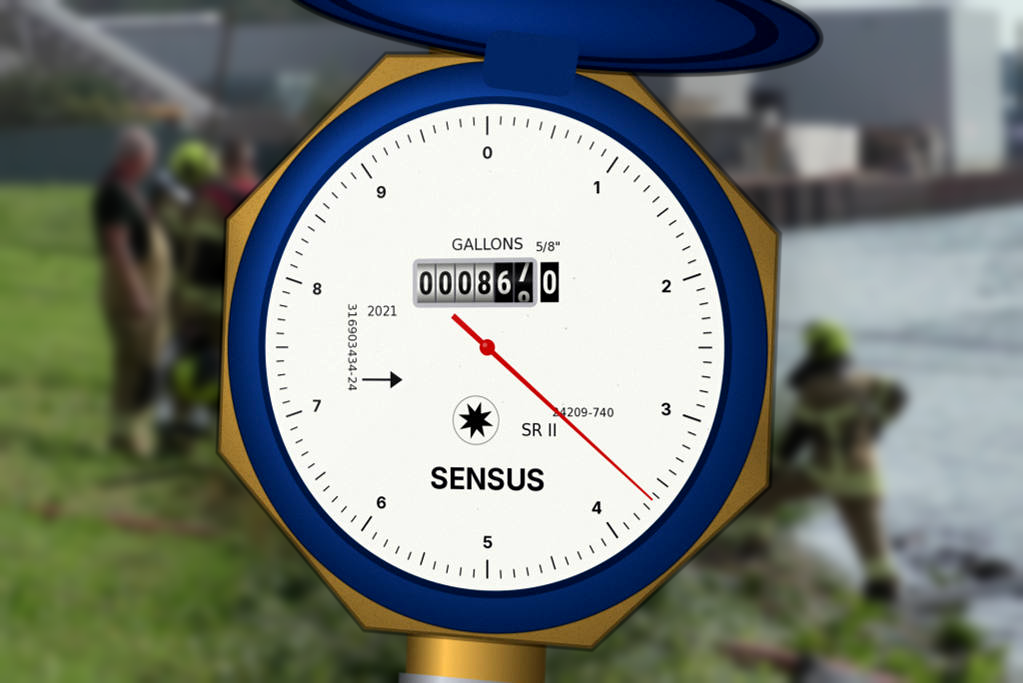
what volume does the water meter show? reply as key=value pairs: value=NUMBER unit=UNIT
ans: value=8673.6 unit=gal
